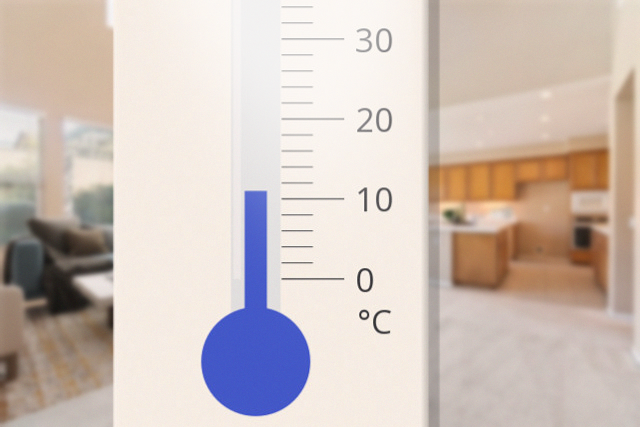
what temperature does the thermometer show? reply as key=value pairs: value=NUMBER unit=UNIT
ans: value=11 unit=°C
